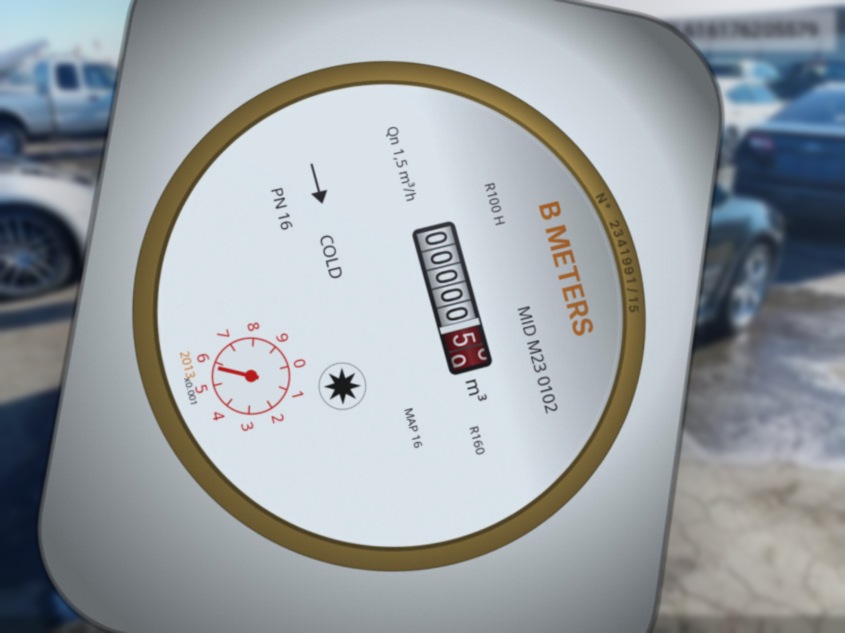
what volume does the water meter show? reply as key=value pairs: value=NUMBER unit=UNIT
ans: value=0.585 unit=m³
